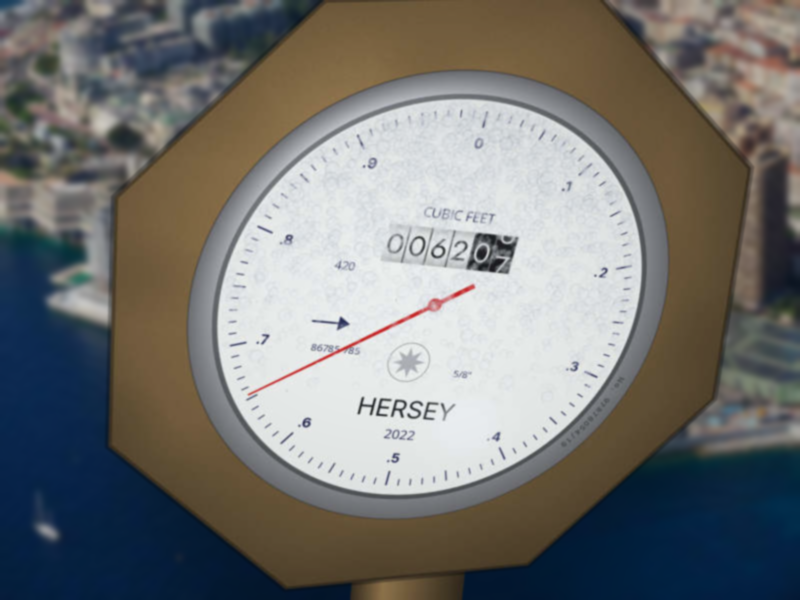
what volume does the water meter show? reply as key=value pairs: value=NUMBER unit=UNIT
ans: value=6206.65 unit=ft³
